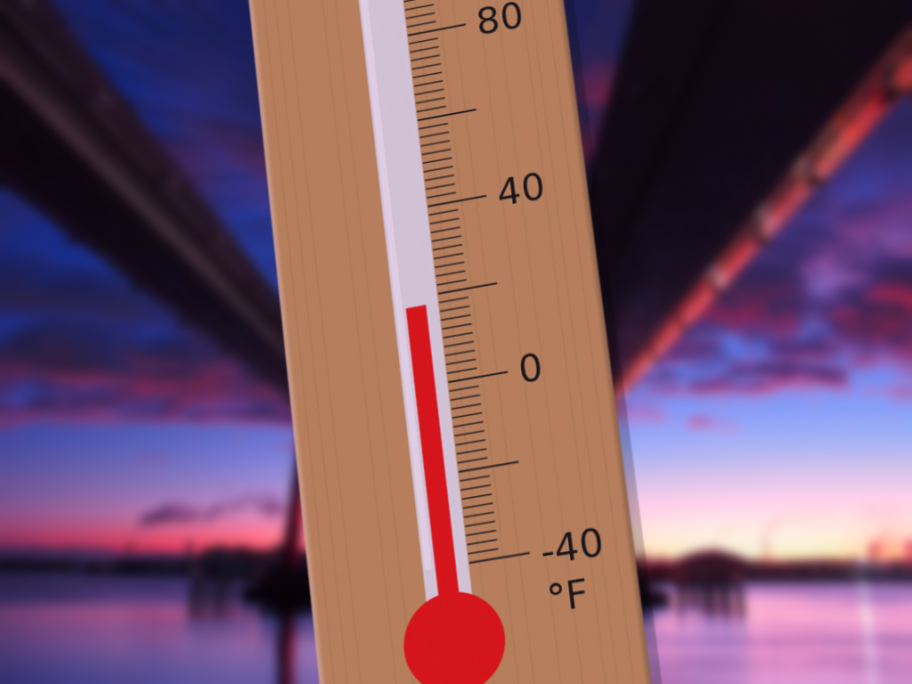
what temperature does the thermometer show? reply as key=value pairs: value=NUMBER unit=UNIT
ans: value=18 unit=°F
